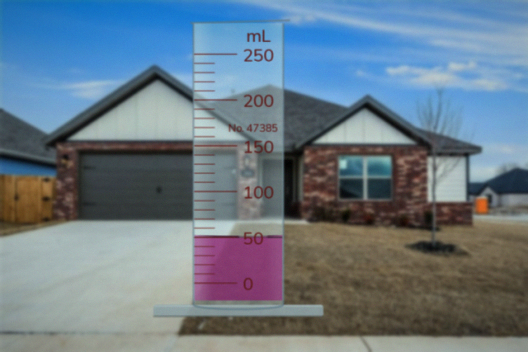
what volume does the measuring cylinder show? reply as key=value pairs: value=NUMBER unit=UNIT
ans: value=50 unit=mL
